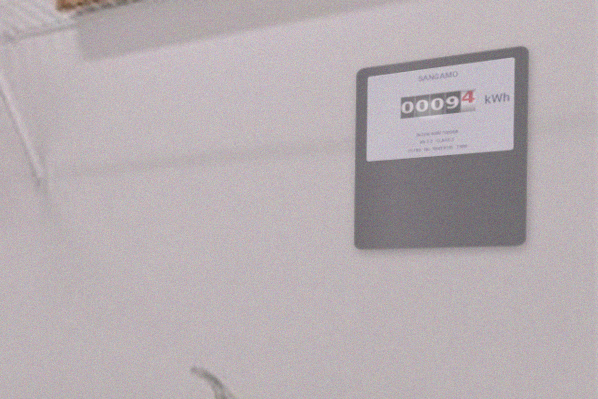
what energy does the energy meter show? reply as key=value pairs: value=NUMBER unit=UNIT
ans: value=9.4 unit=kWh
